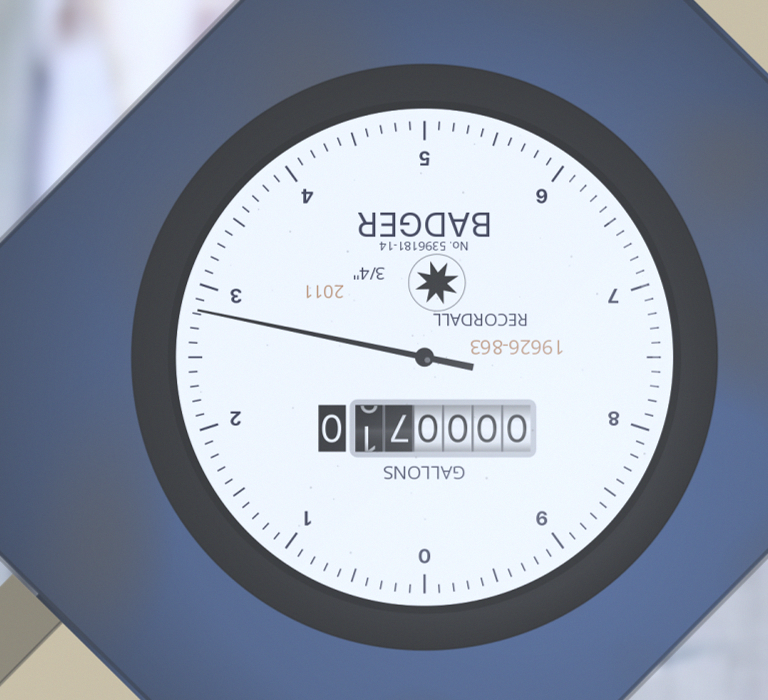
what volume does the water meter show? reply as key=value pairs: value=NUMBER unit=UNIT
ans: value=712.8 unit=gal
